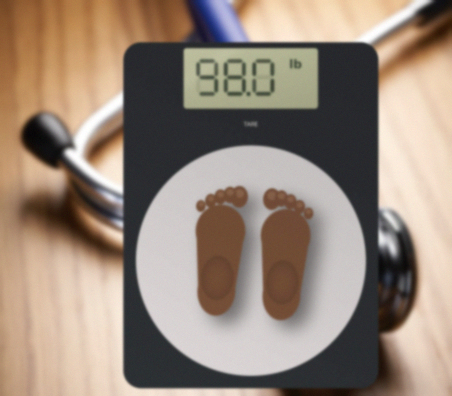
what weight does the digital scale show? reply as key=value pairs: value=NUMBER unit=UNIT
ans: value=98.0 unit=lb
